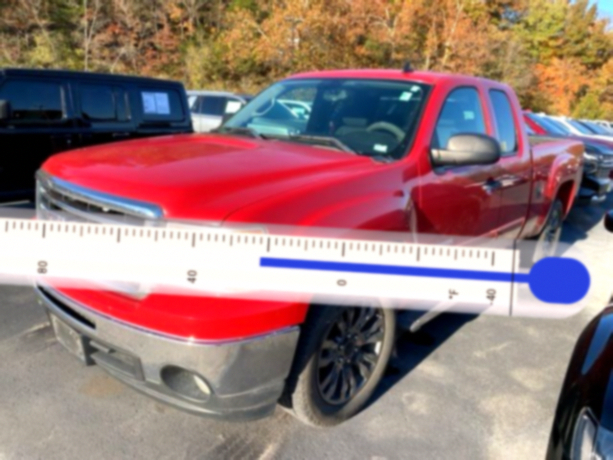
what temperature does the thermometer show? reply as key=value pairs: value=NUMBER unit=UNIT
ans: value=22 unit=°F
